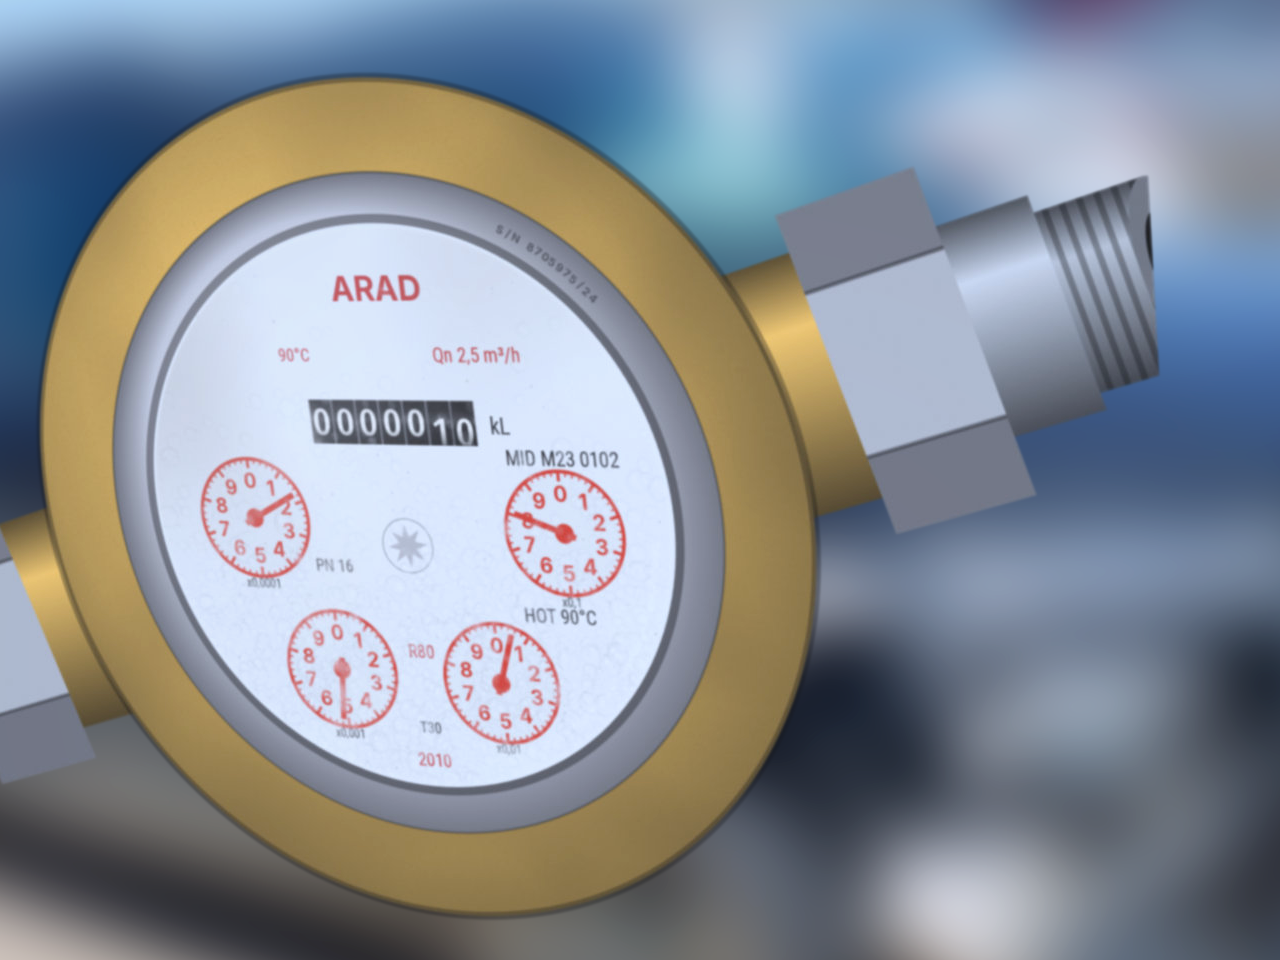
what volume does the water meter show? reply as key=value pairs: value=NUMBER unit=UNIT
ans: value=9.8051 unit=kL
